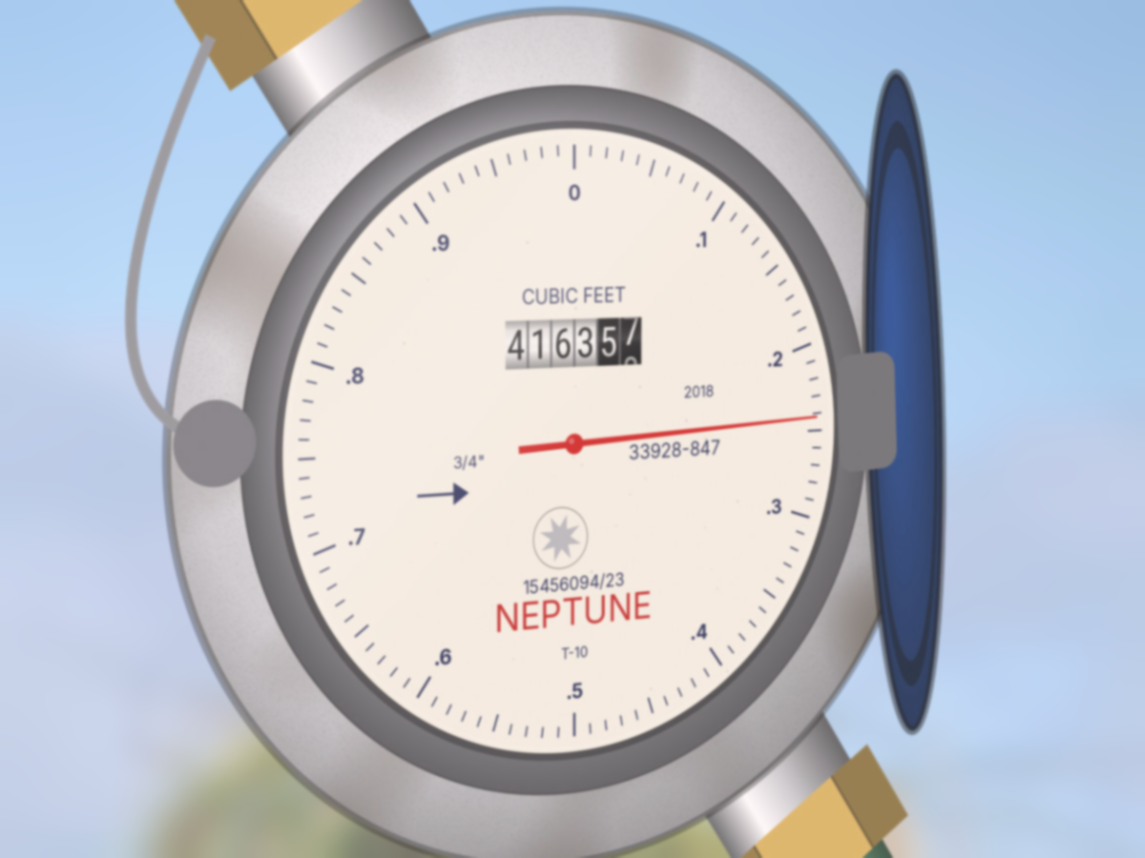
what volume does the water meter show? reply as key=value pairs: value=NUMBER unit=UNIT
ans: value=416357.24 unit=ft³
